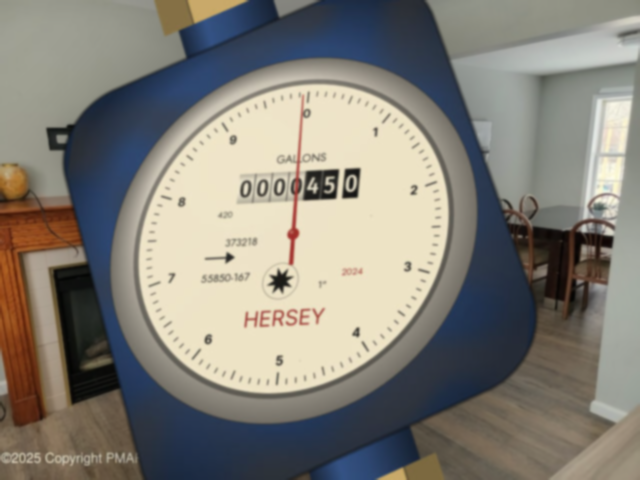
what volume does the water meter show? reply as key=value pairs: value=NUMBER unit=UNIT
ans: value=449.9 unit=gal
